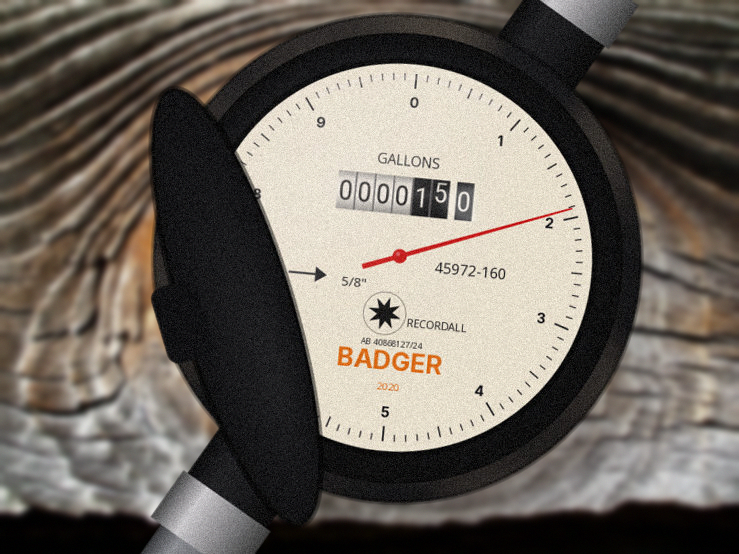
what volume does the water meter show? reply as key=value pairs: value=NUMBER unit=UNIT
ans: value=151.9 unit=gal
